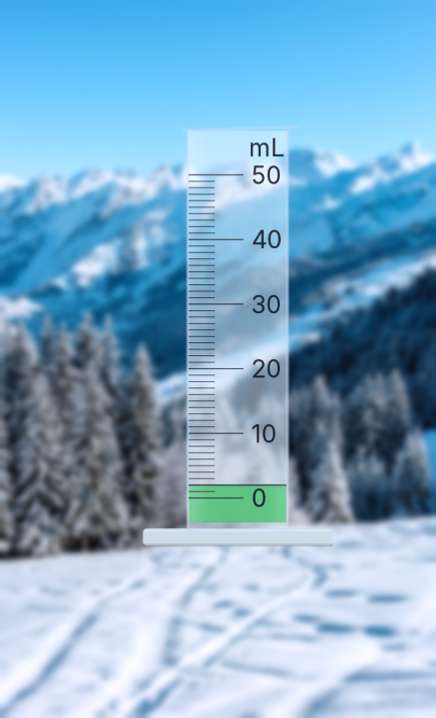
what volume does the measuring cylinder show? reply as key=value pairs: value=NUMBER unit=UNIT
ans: value=2 unit=mL
